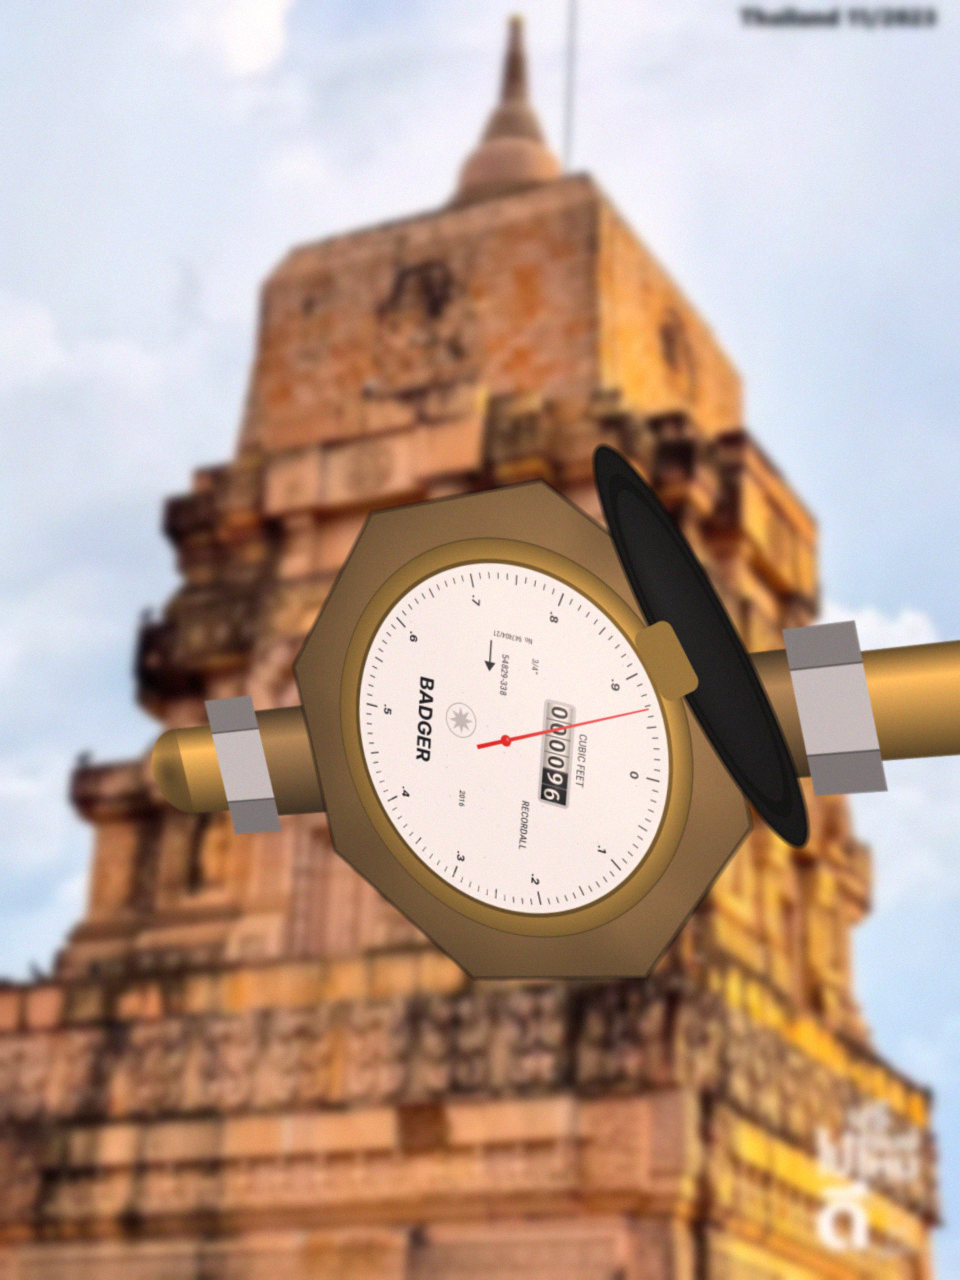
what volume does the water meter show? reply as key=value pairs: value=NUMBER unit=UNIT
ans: value=95.93 unit=ft³
